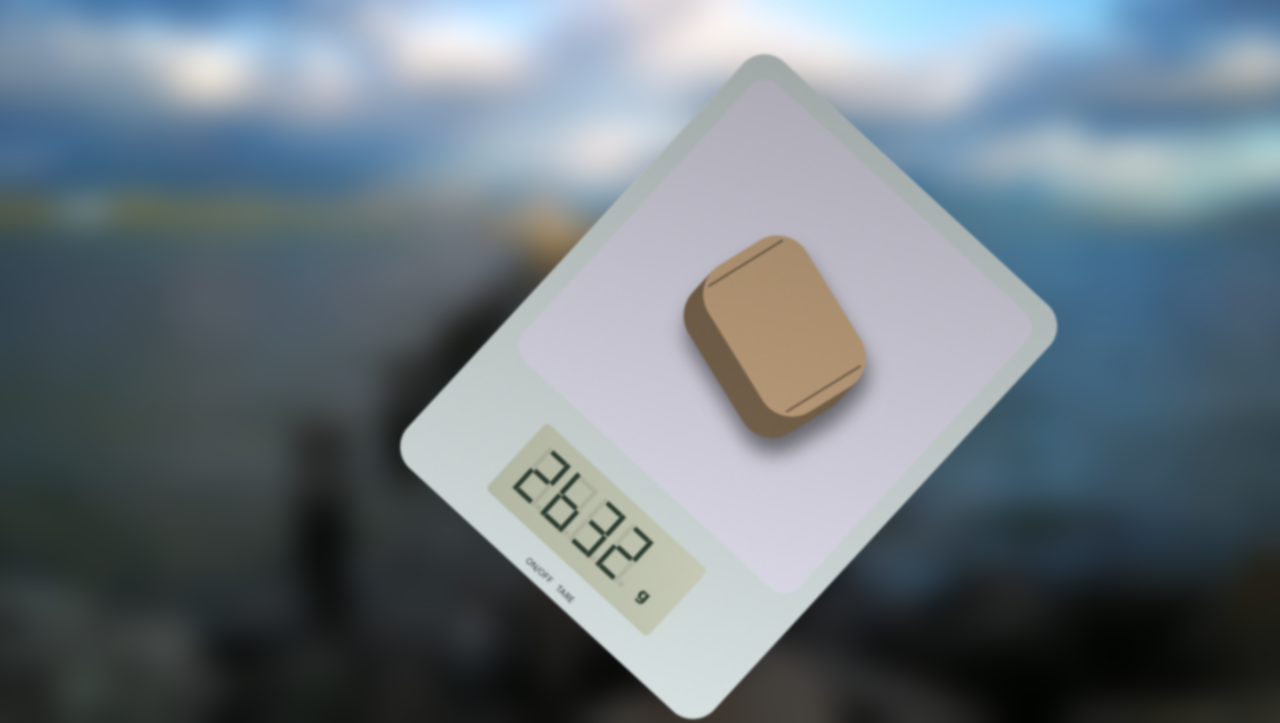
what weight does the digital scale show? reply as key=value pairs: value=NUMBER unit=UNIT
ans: value=2632 unit=g
